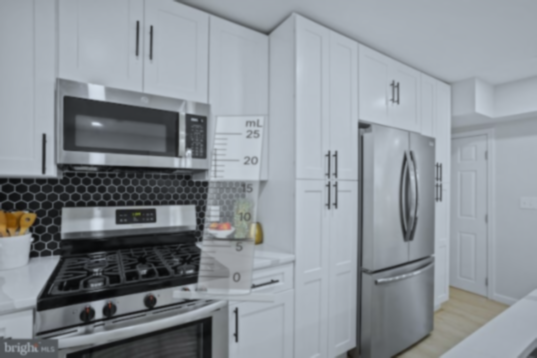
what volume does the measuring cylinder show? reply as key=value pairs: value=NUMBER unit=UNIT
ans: value=6 unit=mL
